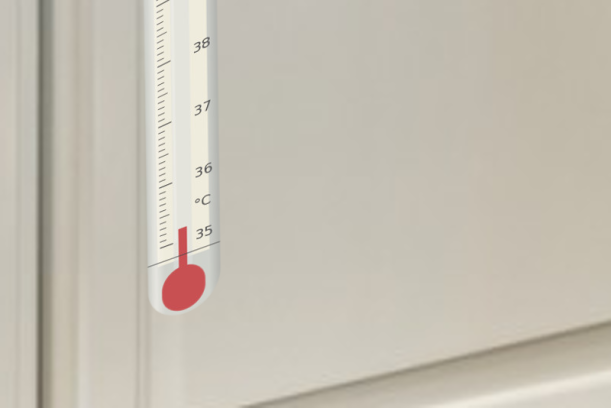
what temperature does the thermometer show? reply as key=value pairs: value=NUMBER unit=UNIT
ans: value=35.2 unit=°C
